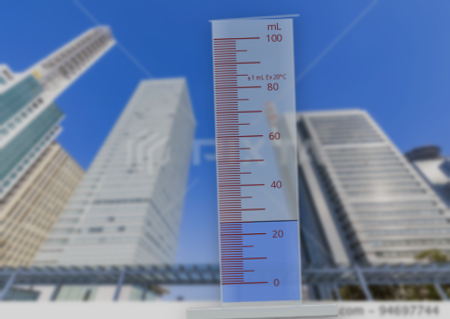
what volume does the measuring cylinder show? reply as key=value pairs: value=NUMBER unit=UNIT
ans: value=25 unit=mL
